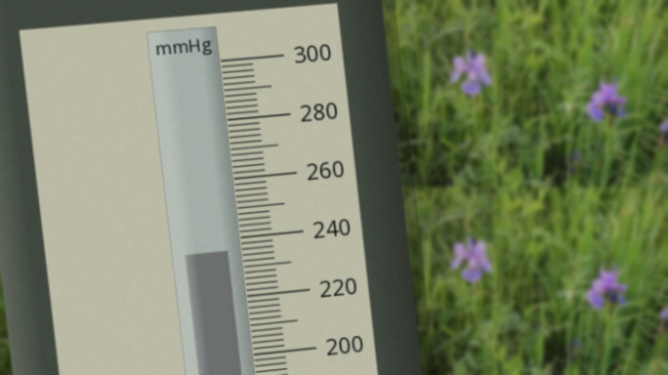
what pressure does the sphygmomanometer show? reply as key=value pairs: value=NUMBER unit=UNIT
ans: value=236 unit=mmHg
